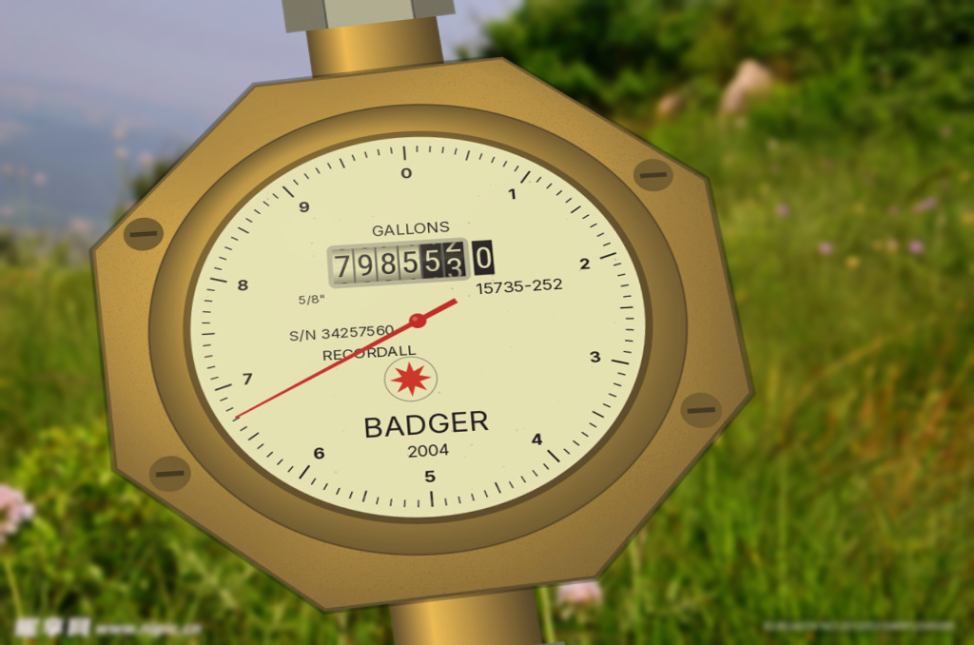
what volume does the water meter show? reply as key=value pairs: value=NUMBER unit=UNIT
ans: value=7985526.7 unit=gal
